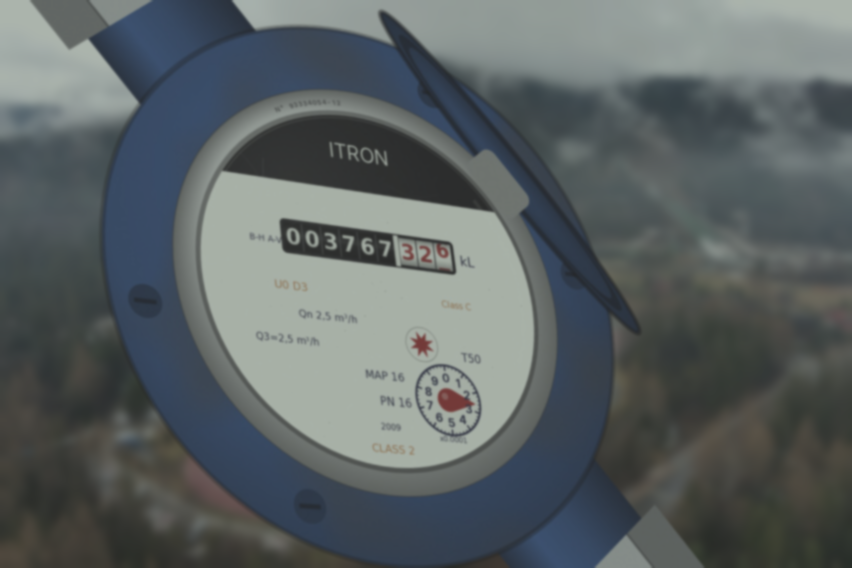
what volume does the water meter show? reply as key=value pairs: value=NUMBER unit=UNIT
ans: value=3767.3262 unit=kL
